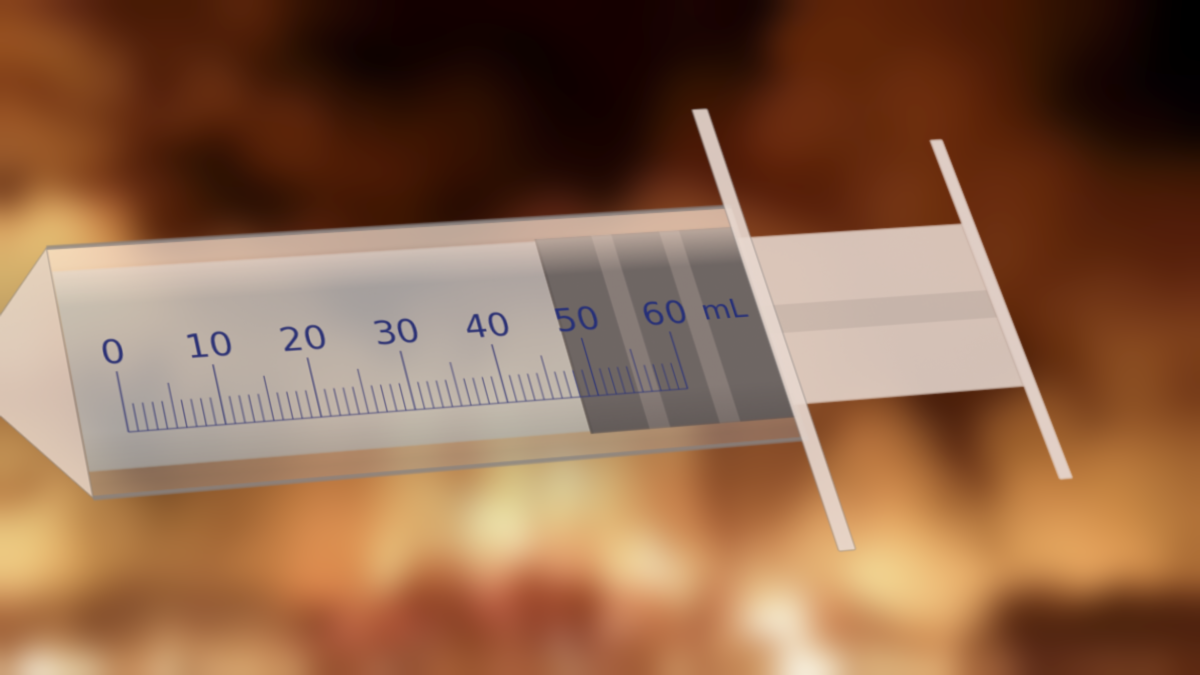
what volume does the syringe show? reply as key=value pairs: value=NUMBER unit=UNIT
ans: value=48 unit=mL
